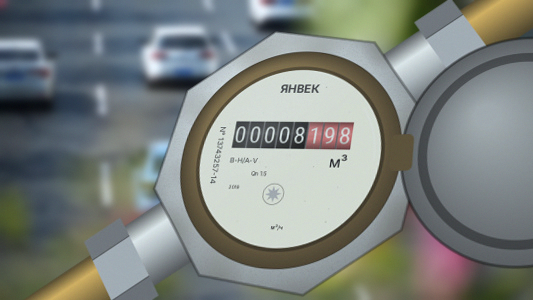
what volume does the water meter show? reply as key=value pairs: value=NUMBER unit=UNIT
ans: value=8.198 unit=m³
